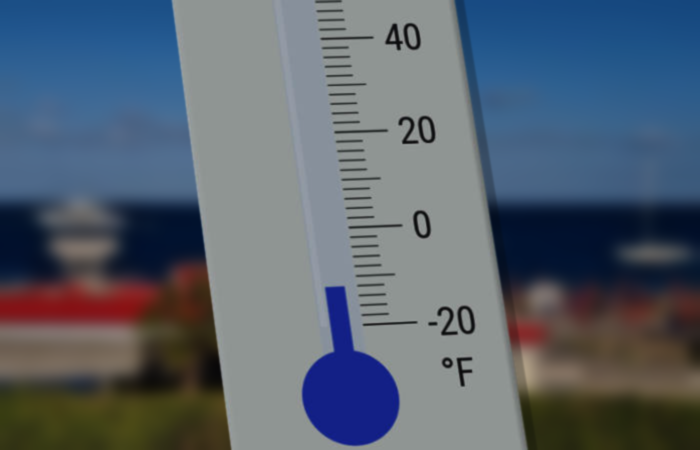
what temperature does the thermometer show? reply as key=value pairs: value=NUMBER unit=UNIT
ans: value=-12 unit=°F
